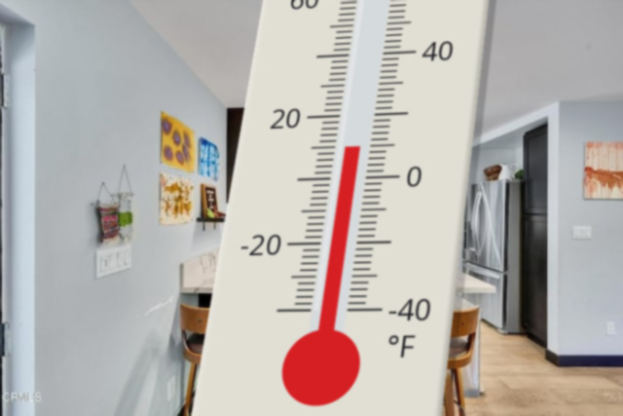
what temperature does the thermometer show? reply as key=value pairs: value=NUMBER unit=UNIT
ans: value=10 unit=°F
